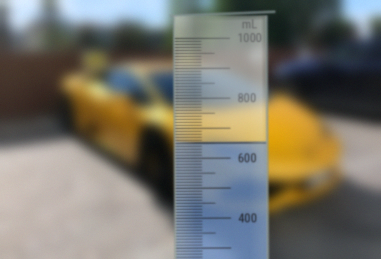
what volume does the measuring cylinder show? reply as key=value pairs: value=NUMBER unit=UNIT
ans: value=650 unit=mL
